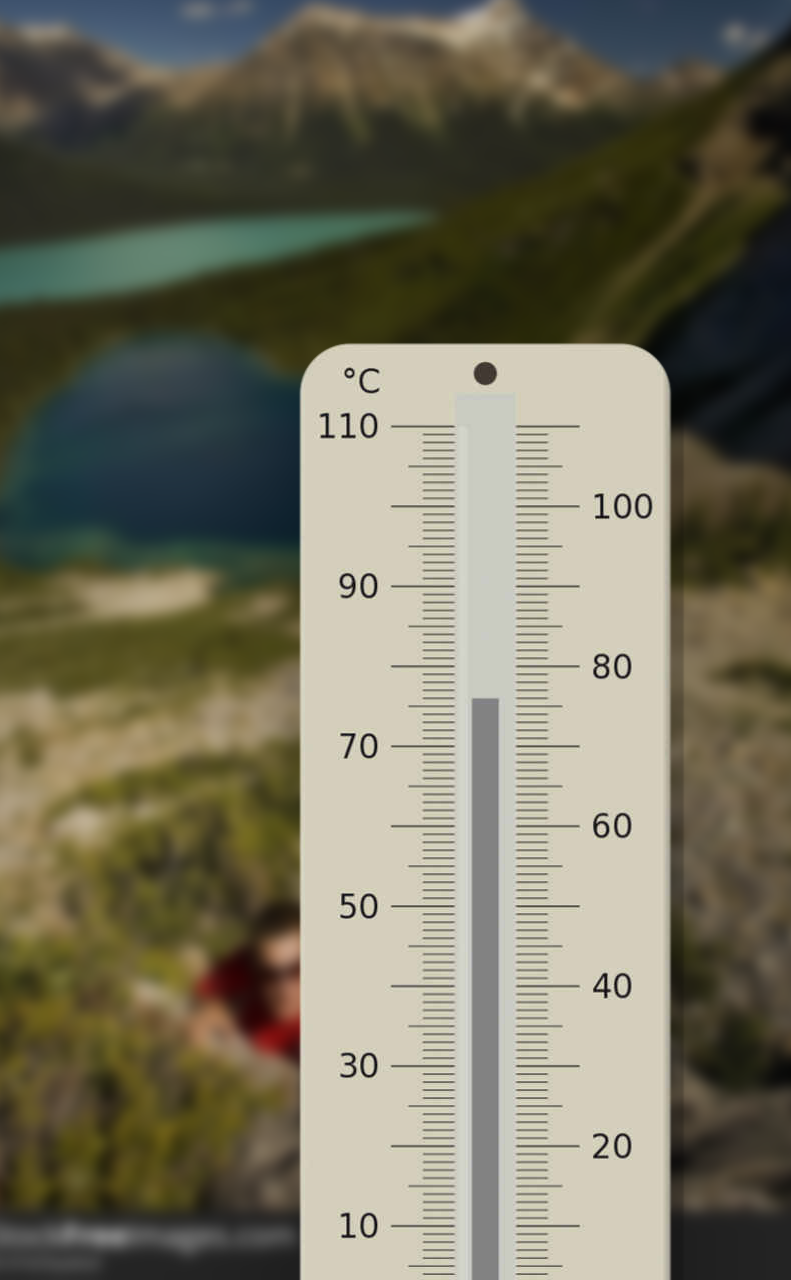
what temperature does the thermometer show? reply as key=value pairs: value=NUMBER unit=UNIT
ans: value=76 unit=°C
